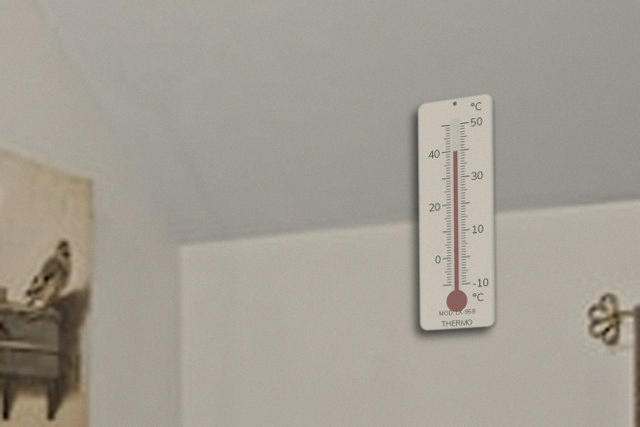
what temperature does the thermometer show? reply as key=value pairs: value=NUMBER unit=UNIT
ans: value=40 unit=°C
